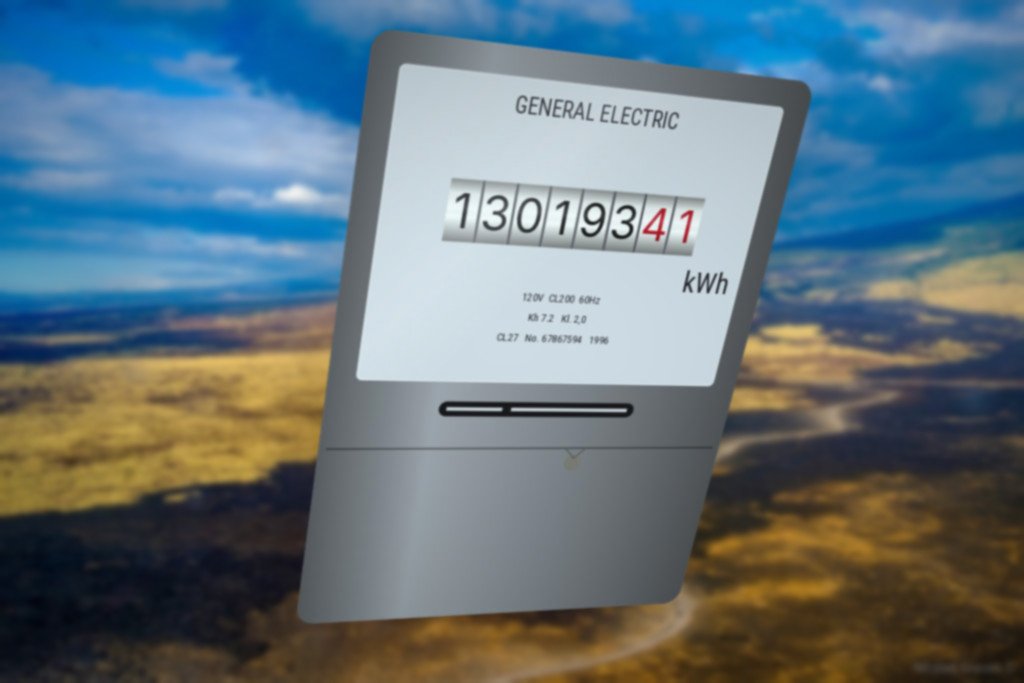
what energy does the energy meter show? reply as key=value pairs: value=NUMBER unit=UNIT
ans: value=130193.41 unit=kWh
